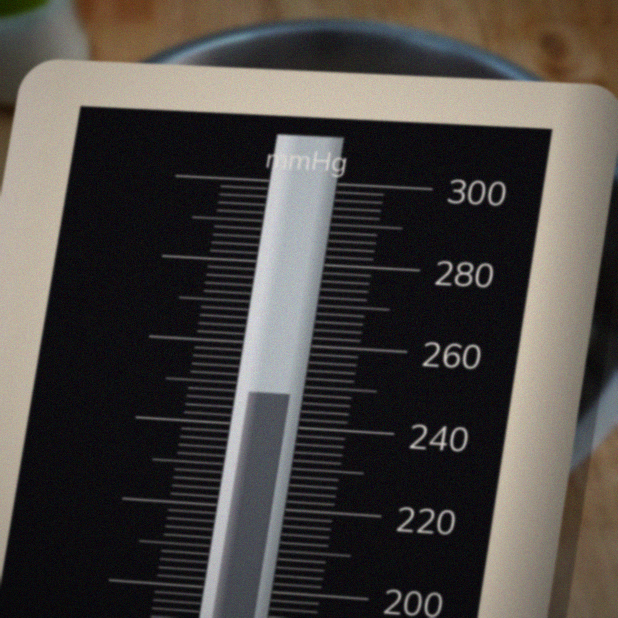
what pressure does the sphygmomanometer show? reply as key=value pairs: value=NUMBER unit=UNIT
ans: value=248 unit=mmHg
